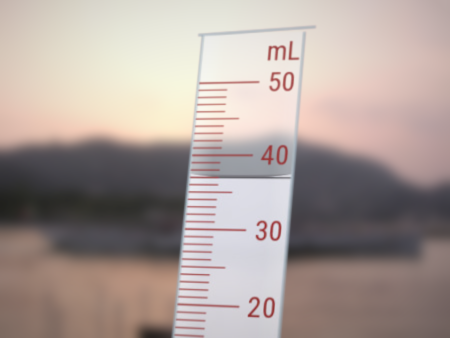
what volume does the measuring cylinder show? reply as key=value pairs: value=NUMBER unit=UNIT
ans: value=37 unit=mL
